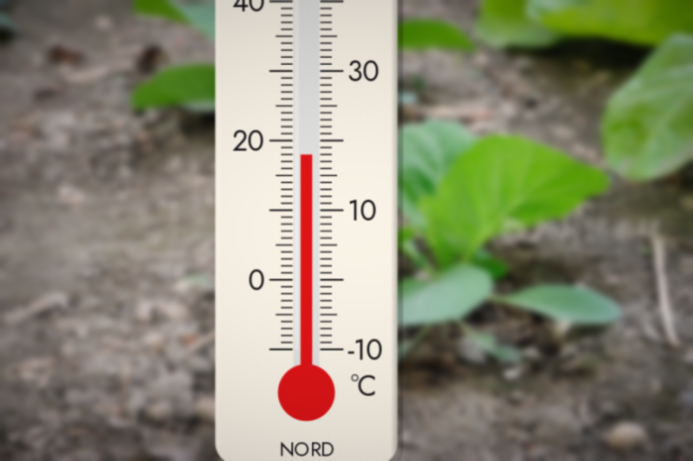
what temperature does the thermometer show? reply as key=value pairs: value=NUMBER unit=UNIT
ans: value=18 unit=°C
